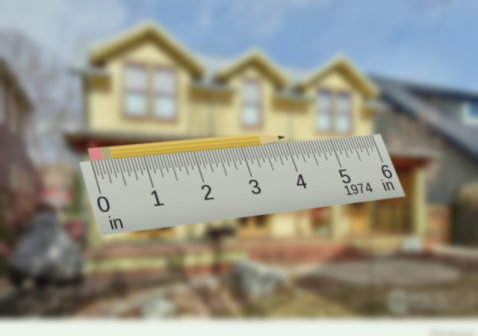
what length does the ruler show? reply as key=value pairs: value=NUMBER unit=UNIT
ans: value=4 unit=in
